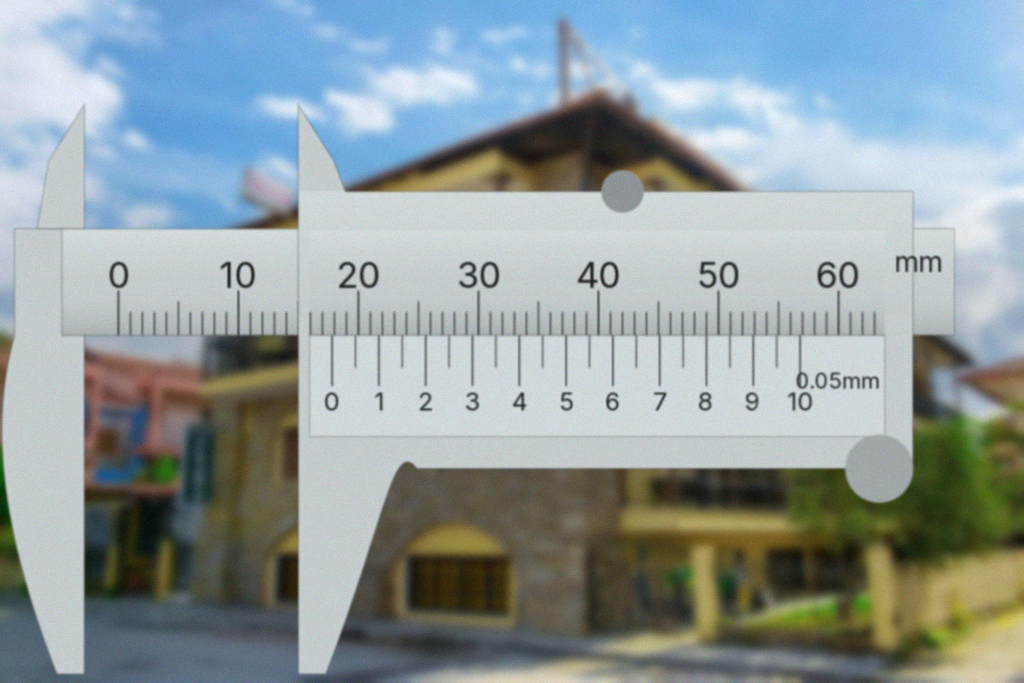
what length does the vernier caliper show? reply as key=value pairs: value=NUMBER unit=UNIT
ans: value=17.8 unit=mm
